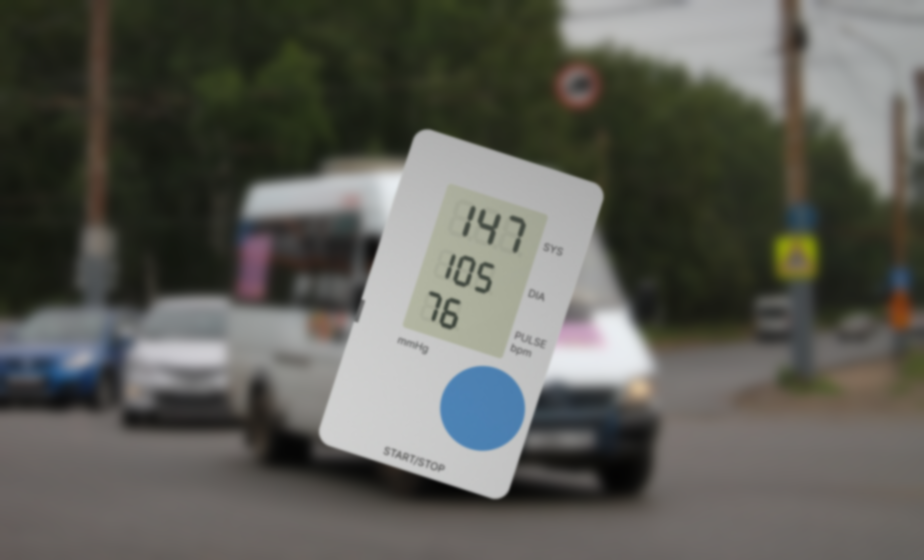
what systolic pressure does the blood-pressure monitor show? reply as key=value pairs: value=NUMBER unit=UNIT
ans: value=147 unit=mmHg
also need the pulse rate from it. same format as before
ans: value=76 unit=bpm
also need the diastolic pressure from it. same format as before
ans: value=105 unit=mmHg
